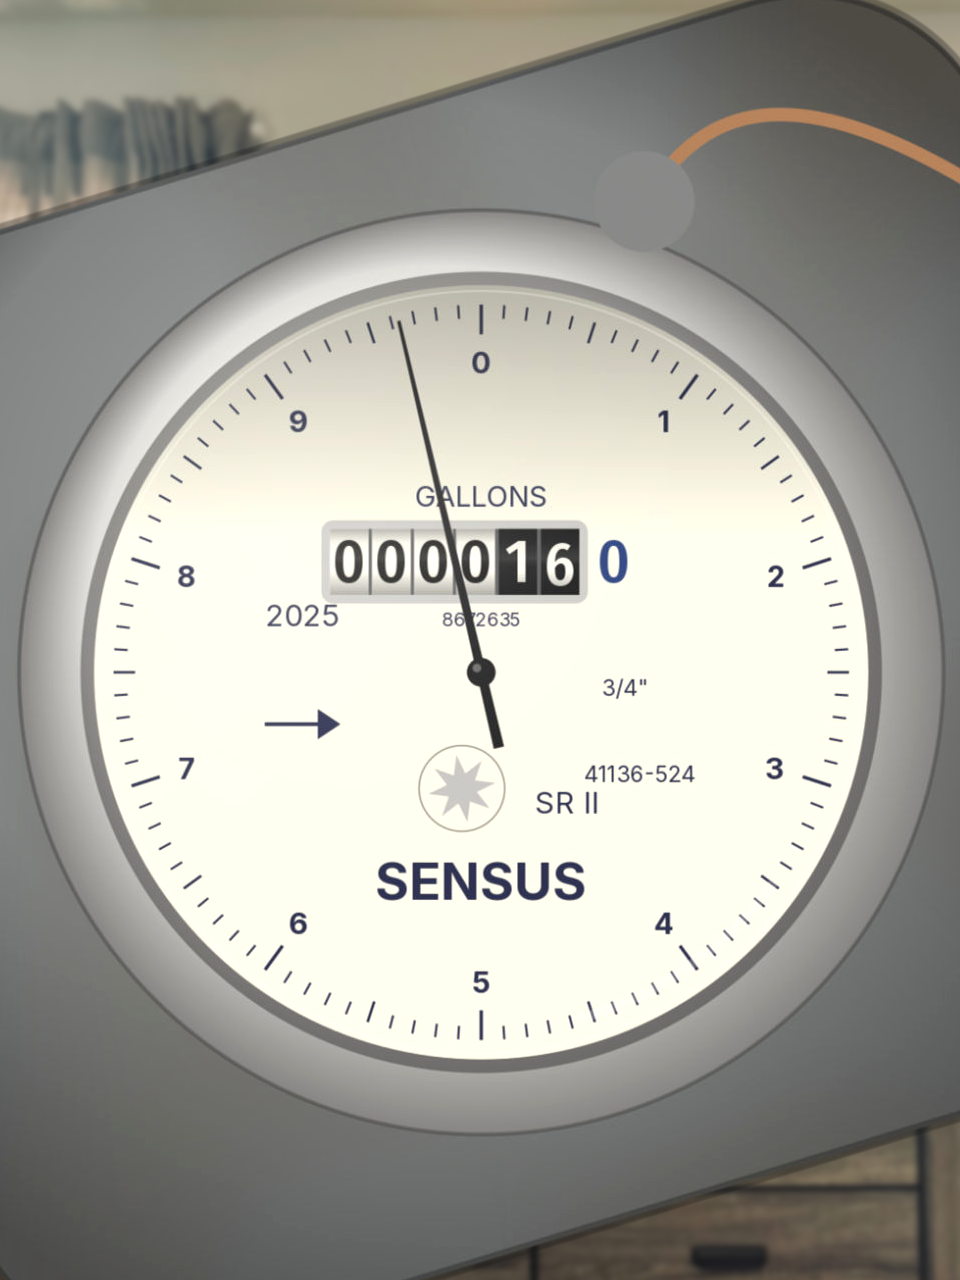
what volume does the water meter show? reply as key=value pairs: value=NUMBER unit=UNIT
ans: value=159.6 unit=gal
